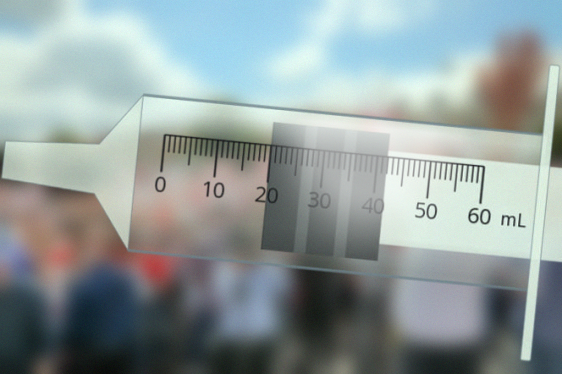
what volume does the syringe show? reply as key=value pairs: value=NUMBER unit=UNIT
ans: value=20 unit=mL
